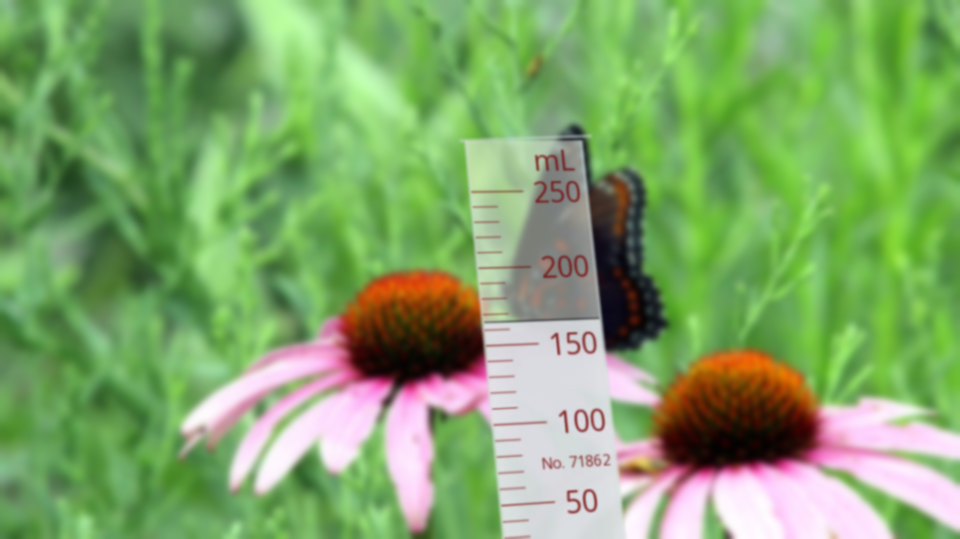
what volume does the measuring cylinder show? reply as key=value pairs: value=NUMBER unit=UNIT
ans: value=165 unit=mL
